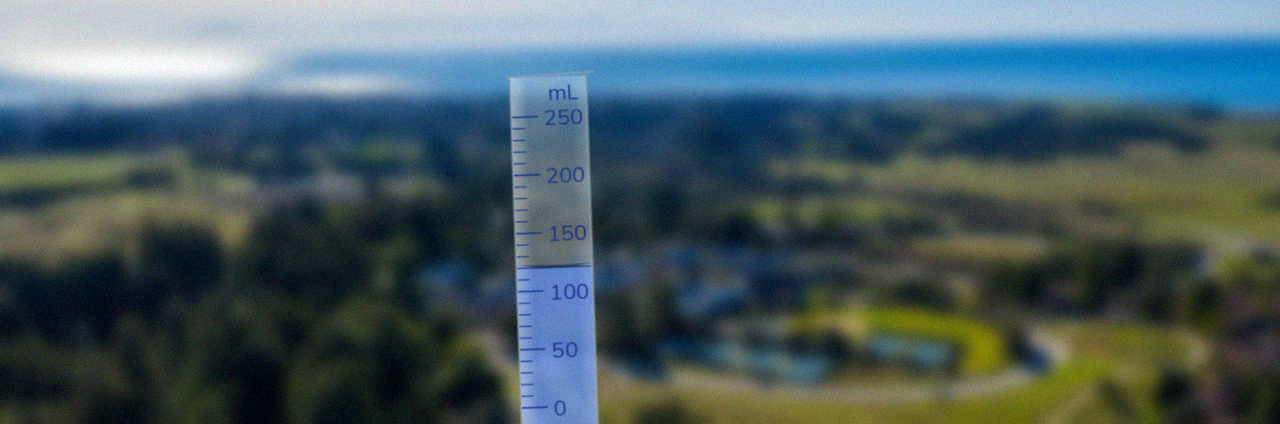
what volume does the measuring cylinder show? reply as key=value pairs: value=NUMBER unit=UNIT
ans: value=120 unit=mL
